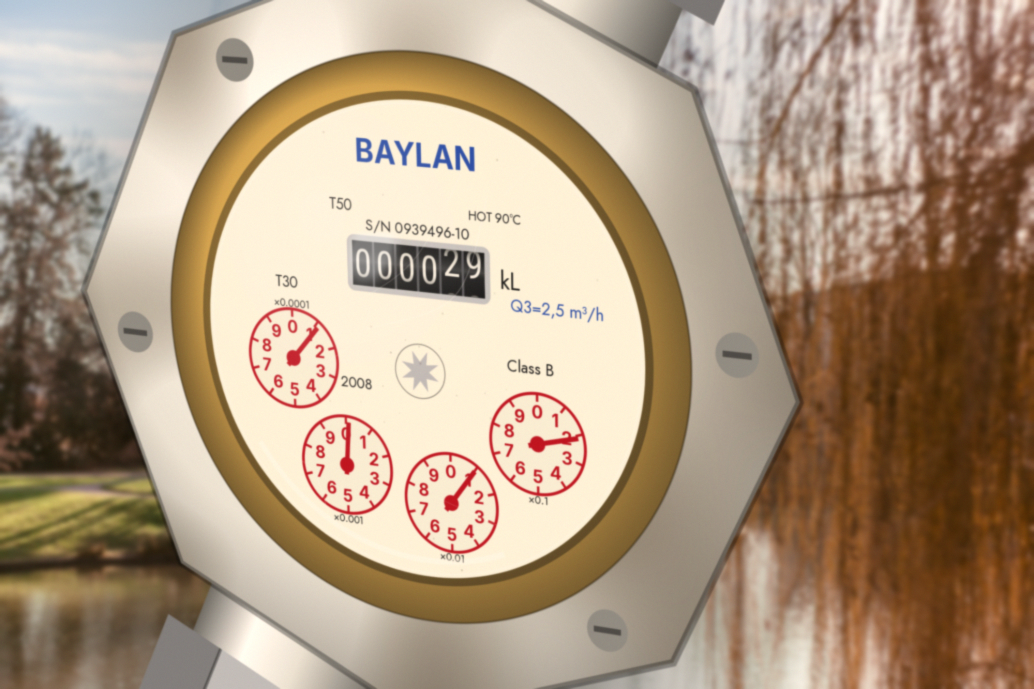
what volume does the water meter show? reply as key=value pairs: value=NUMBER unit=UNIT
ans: value=29.2101 unit=kL
